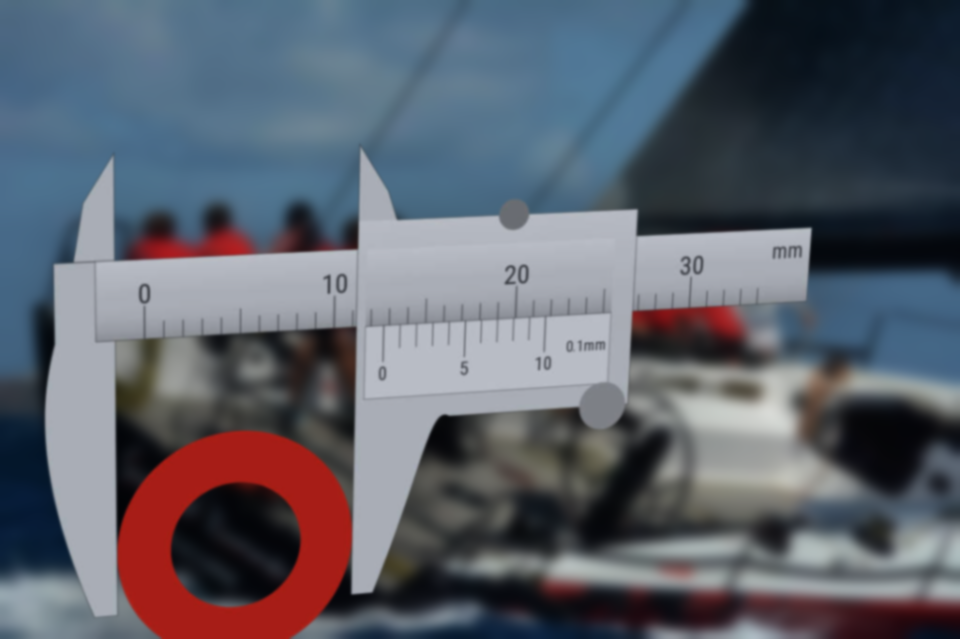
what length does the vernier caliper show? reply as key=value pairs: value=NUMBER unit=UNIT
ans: value=12.7 unit=mm
